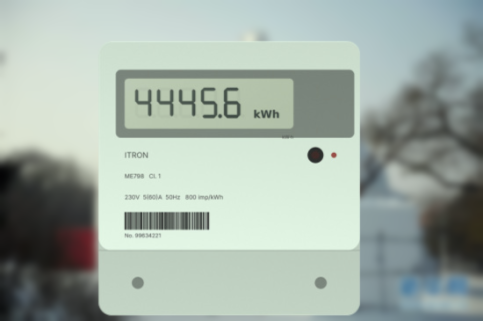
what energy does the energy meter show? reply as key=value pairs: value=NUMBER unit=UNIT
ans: value=4445.6 unit=kWh
